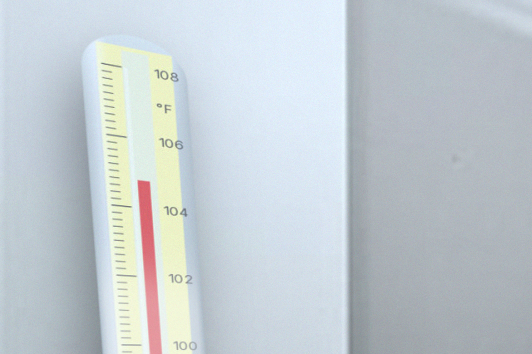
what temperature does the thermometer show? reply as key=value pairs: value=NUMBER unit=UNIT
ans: value=104.8 unit=°F
